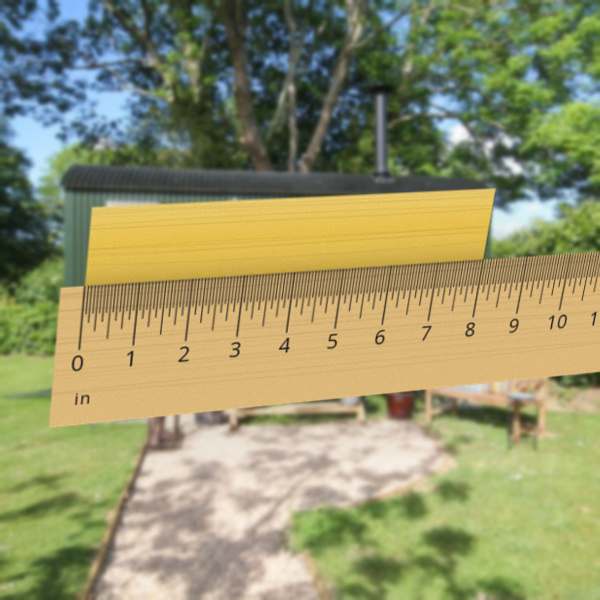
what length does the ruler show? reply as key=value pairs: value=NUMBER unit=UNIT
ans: value=8 unit=in
